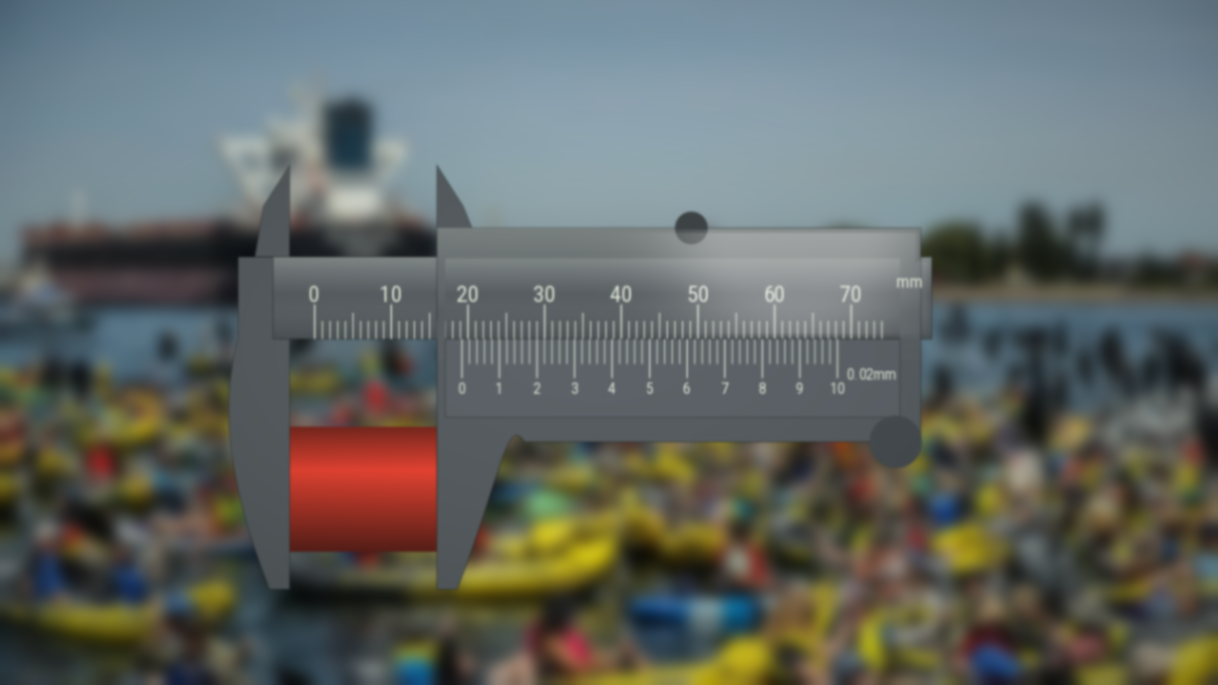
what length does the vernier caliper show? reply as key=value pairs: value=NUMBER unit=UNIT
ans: value=19.2 unit=mm
